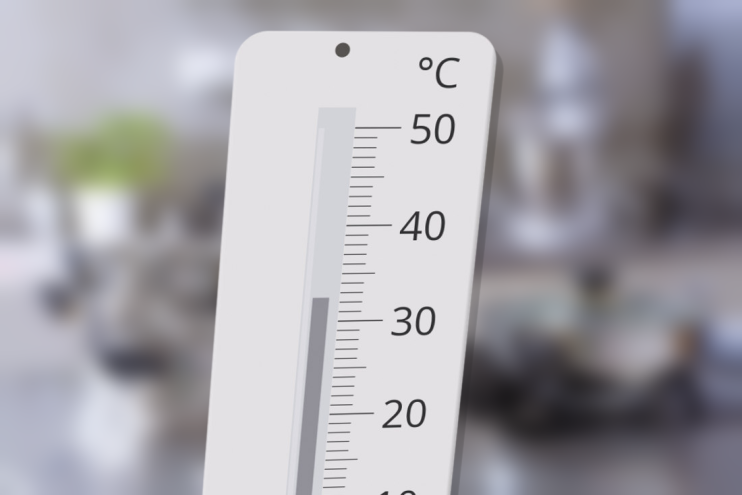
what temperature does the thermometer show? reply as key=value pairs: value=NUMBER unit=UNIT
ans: value=32.5 unit=°C
